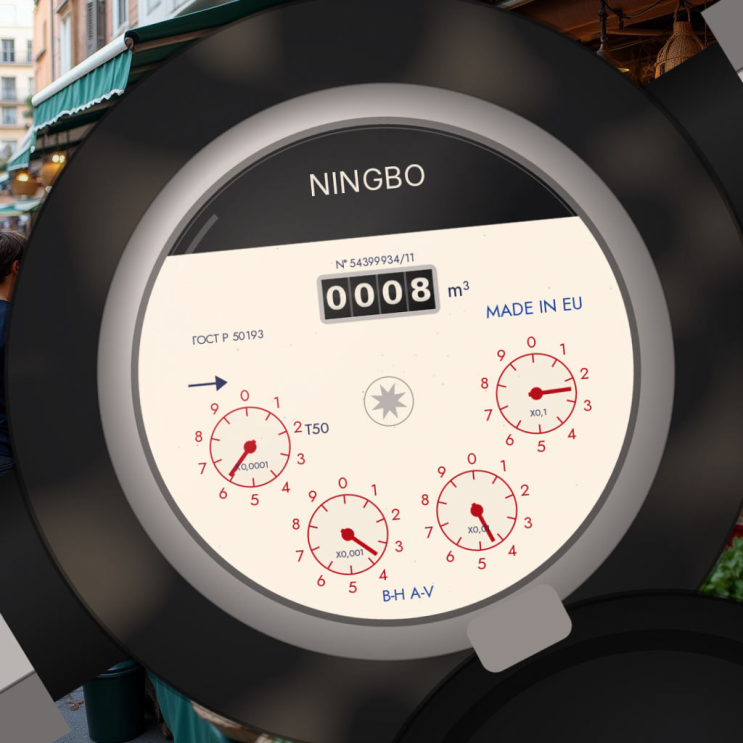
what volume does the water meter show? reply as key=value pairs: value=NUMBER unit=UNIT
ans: value=8.2436 unit=m³
